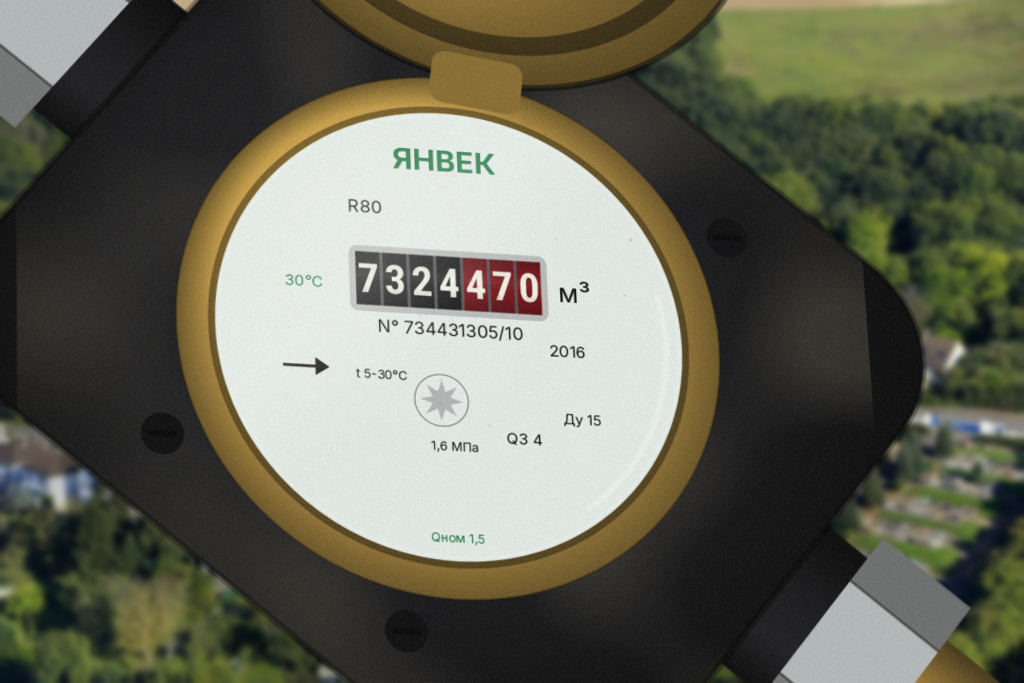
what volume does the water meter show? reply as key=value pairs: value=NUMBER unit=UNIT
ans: value=7324.470 unit=m³
